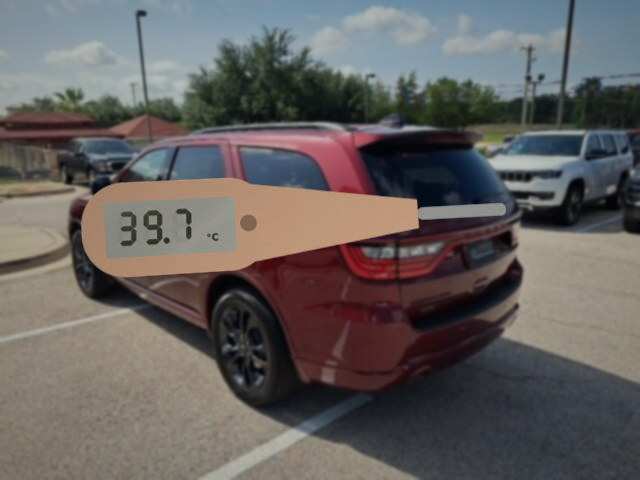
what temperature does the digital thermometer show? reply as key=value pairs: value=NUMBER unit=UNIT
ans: value=39.7 unit=°C
